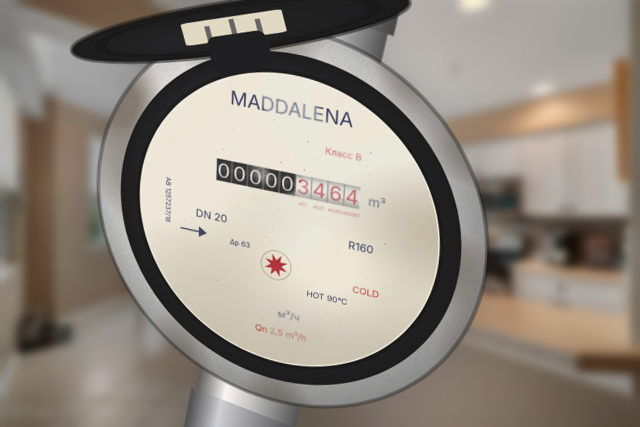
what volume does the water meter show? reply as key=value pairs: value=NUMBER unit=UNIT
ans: value=0.3464 unit=m³
